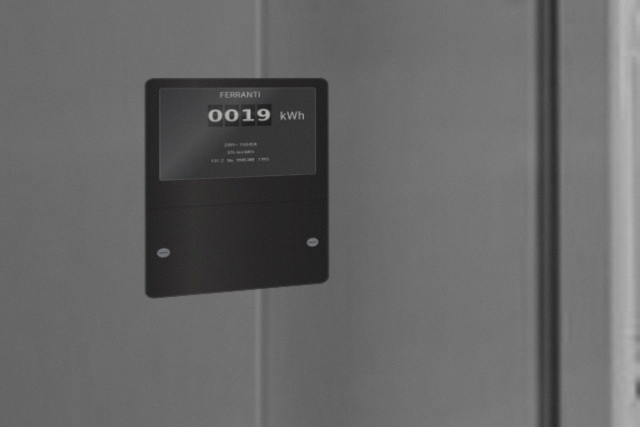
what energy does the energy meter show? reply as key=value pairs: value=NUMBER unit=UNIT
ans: value=19 unit=kWh
